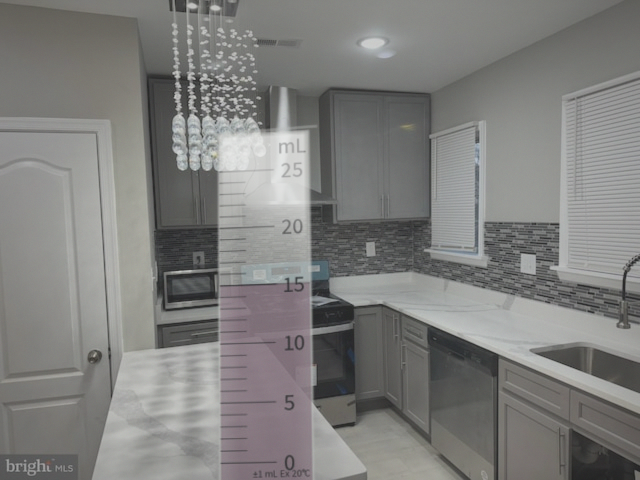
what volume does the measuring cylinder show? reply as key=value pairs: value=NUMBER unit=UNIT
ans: value=15 unit=mL
